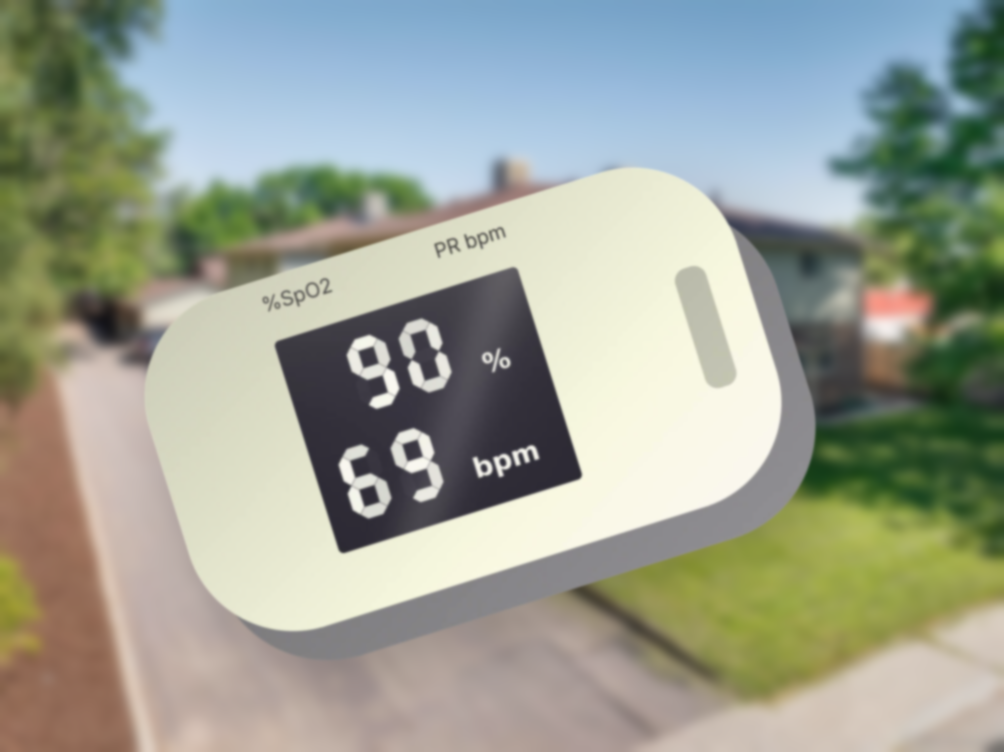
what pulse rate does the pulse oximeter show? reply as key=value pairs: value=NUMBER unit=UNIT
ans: value=69 unit=bpm
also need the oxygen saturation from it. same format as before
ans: value=90 unit=%
